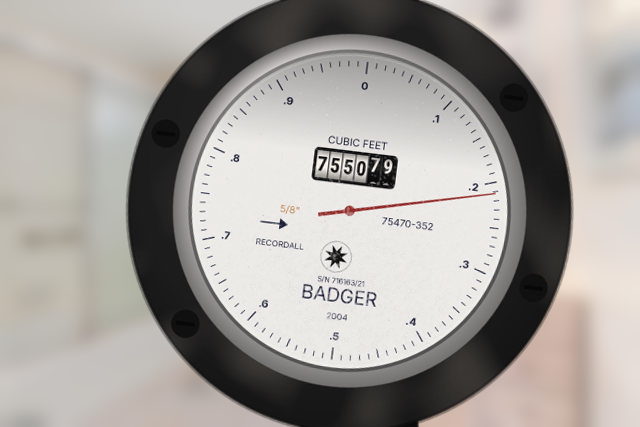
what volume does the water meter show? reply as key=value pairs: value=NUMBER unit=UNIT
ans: value=755079.21 unit=ft³
